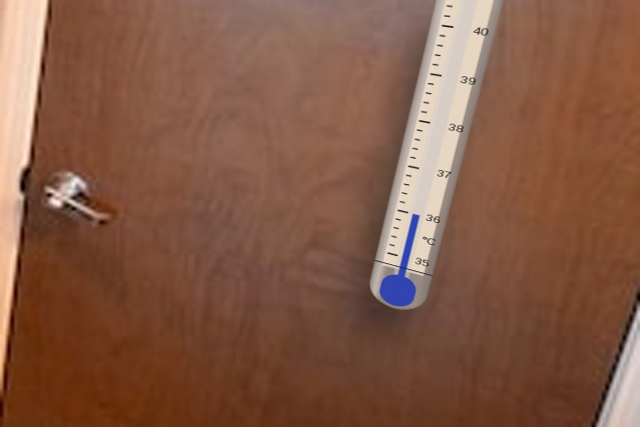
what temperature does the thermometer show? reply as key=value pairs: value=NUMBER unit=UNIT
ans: value=36 unit=°C
